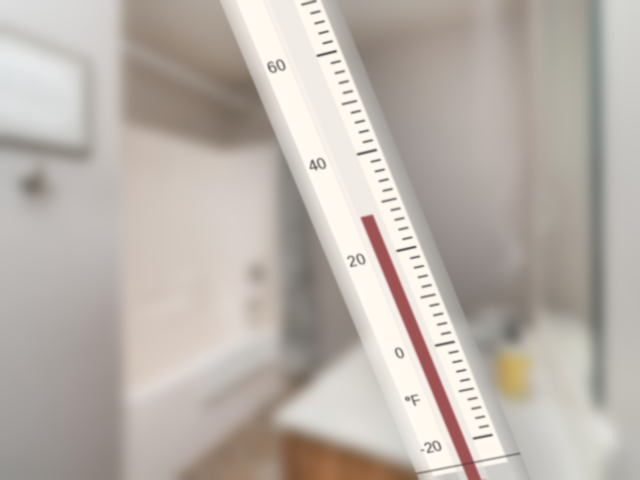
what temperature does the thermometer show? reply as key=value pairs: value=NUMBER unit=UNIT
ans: value=28 unit=°F
